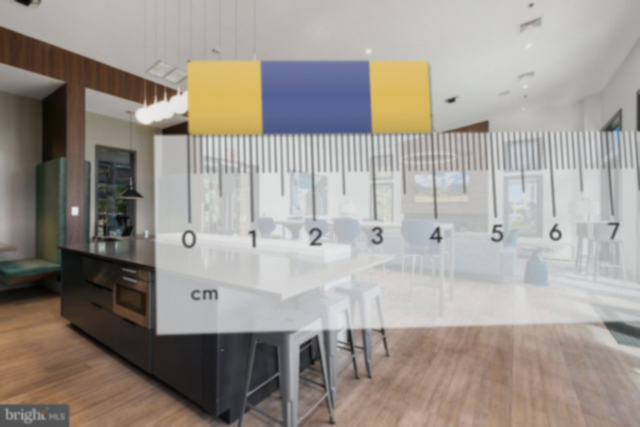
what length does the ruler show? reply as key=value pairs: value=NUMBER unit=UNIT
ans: value=4 unit=cm
